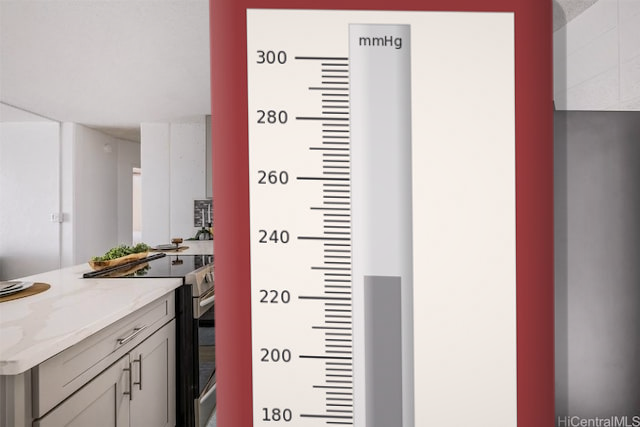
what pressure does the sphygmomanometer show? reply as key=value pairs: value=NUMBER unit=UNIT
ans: value=228 unit=mmHg
